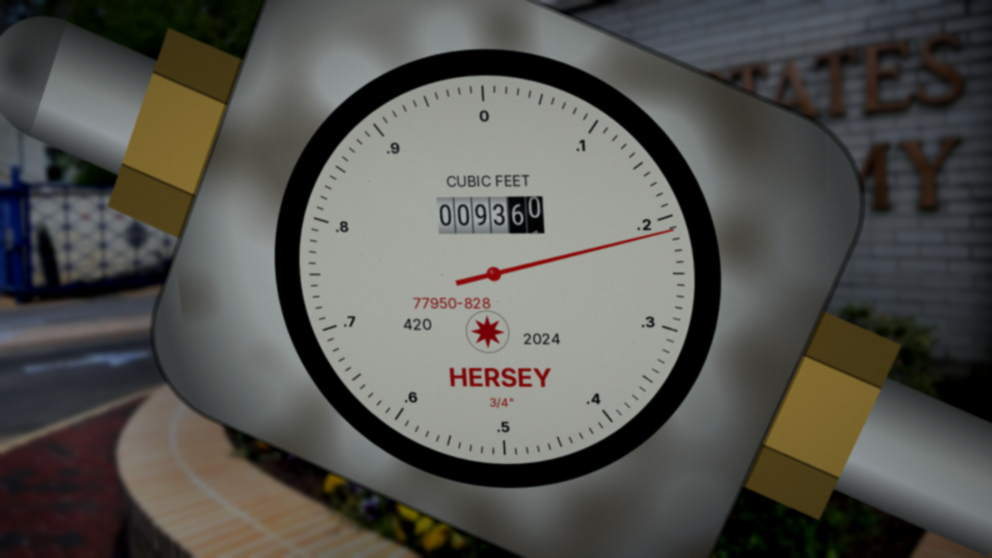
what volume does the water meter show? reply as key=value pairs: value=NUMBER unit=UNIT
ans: value=9360.21 unit=ft³
